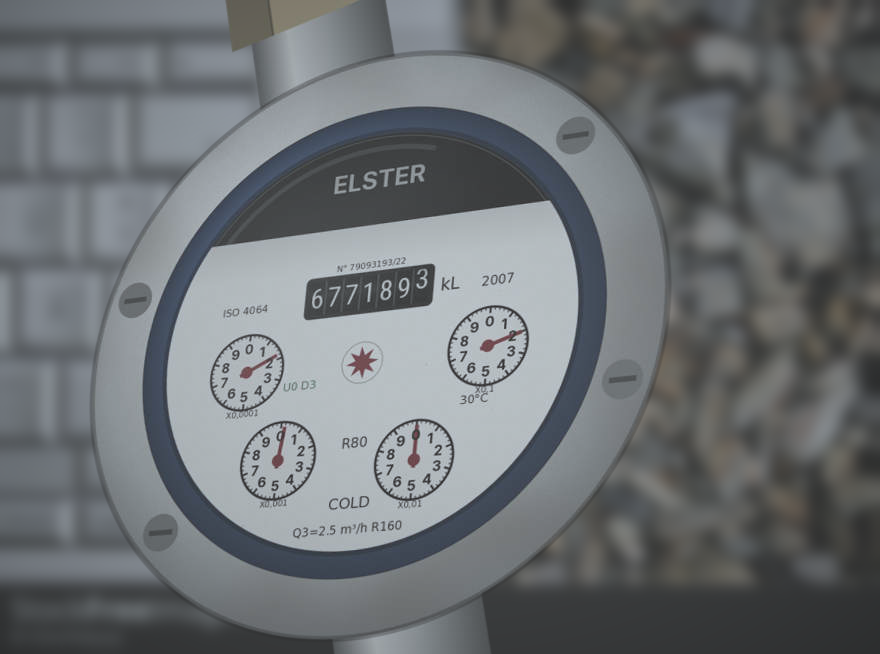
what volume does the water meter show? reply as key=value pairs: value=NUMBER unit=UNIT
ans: value=6771893.2001 unit=kL
